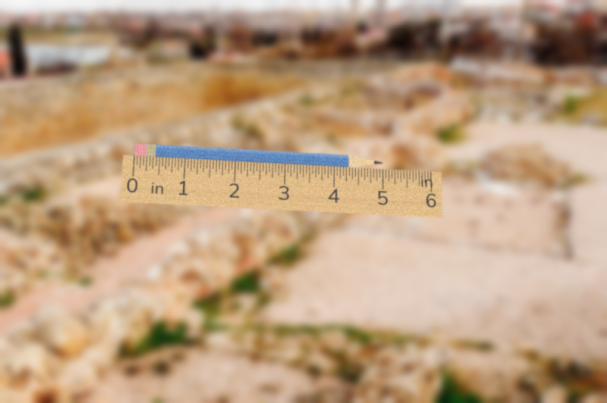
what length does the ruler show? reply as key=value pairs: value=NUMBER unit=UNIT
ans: value=5 unit=in
